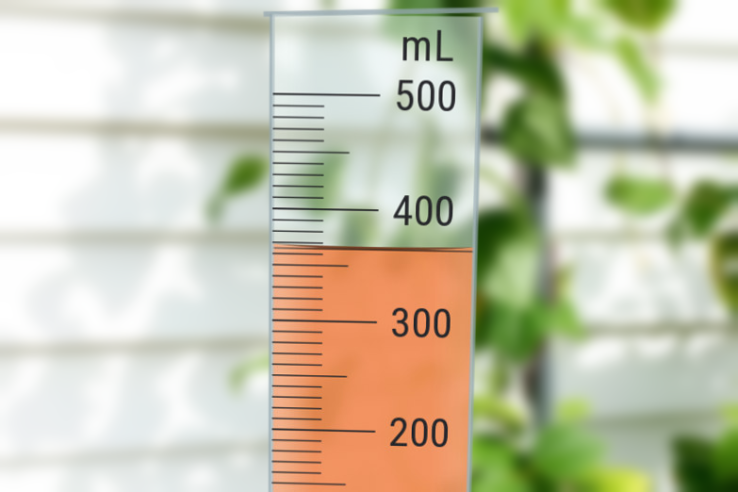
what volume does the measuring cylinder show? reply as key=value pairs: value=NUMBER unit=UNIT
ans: value=365 unit=mL
